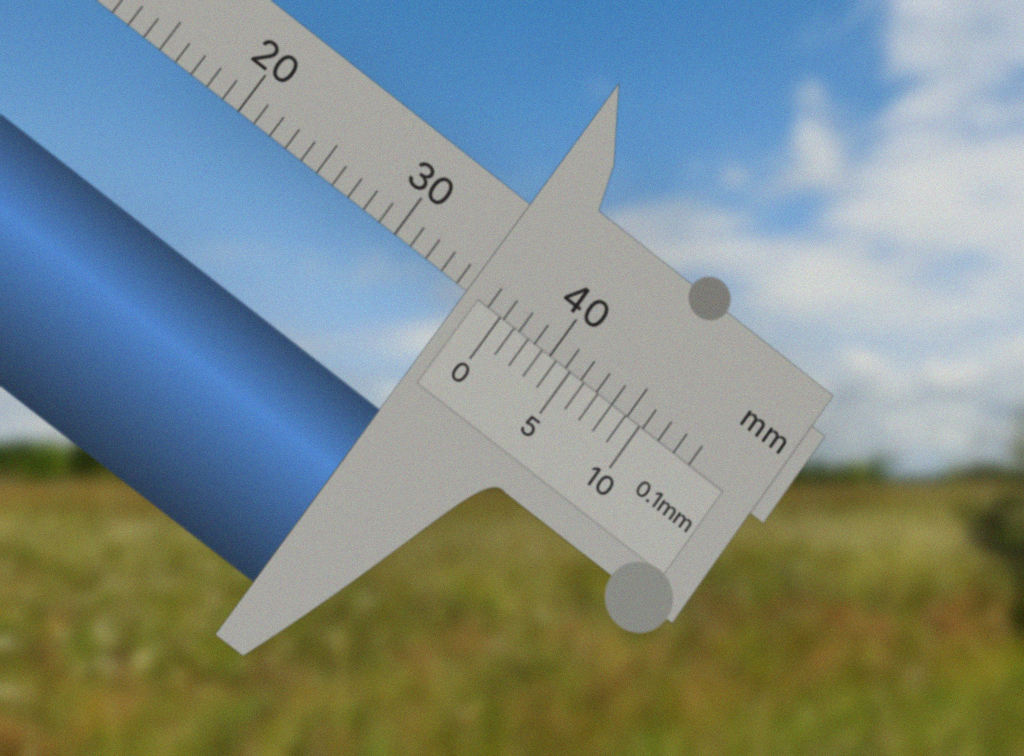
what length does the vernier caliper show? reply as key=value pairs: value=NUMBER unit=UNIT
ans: value=36.8 unit=mm
